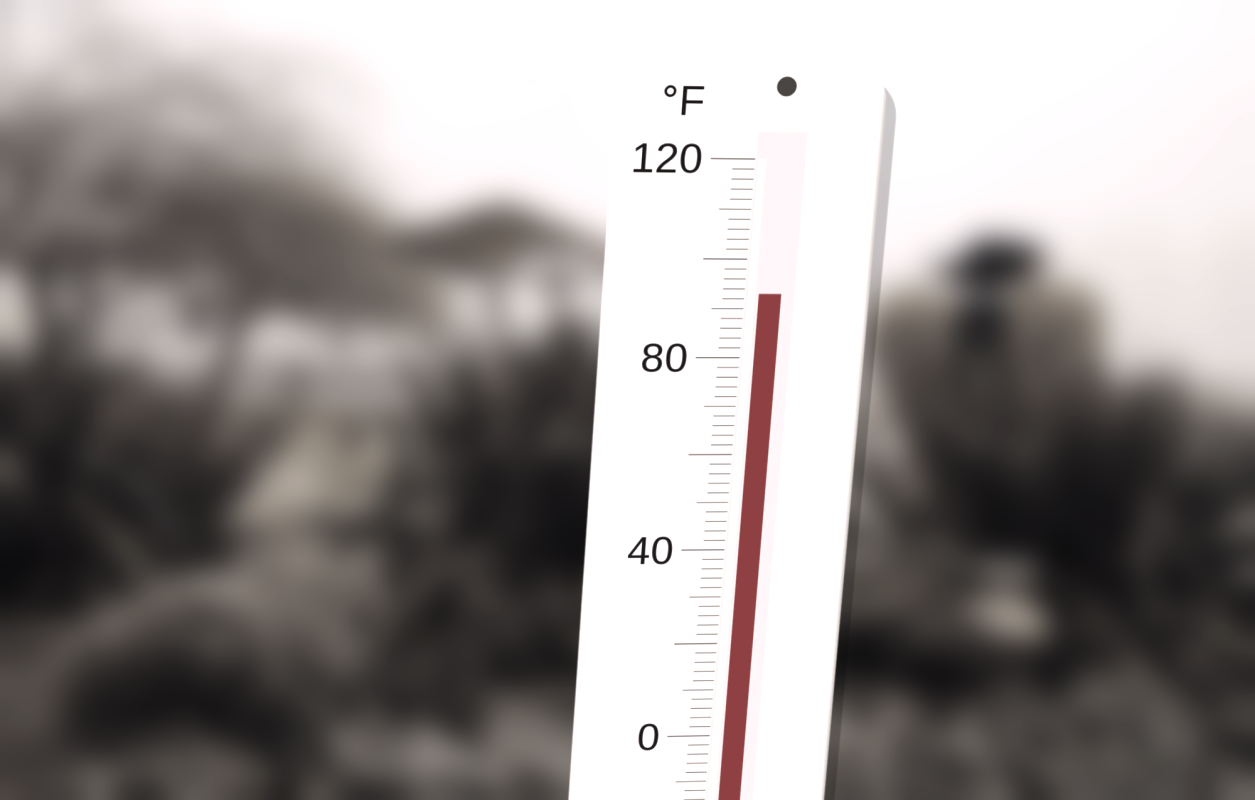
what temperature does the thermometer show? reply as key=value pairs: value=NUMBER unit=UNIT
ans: value=93 unit=°F
